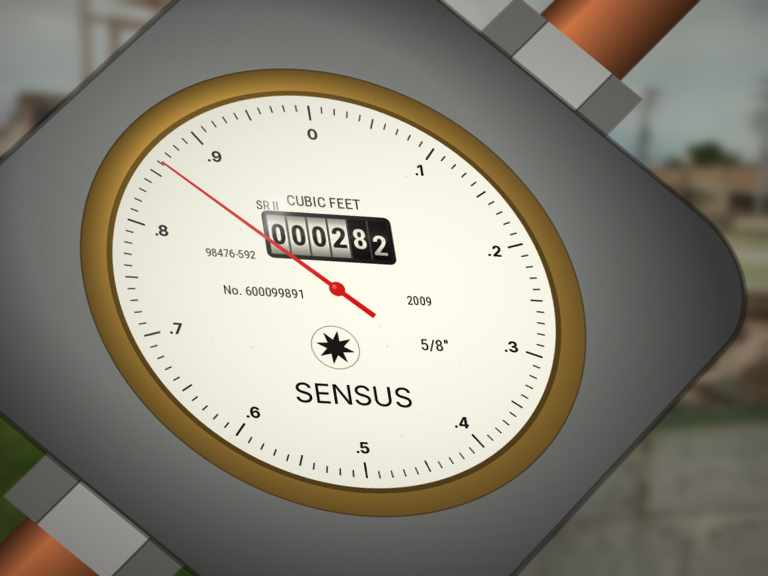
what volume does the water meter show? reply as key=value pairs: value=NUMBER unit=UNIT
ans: value=281.86 unit=ft³
